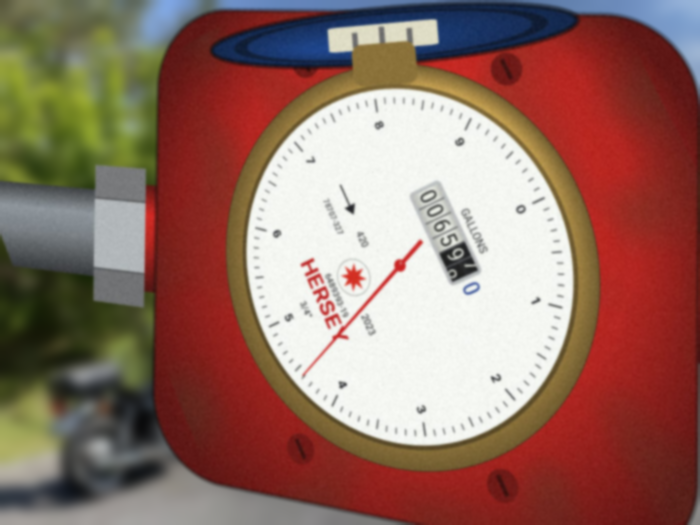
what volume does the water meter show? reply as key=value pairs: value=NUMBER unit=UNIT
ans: value=65974.4 unit=gal
